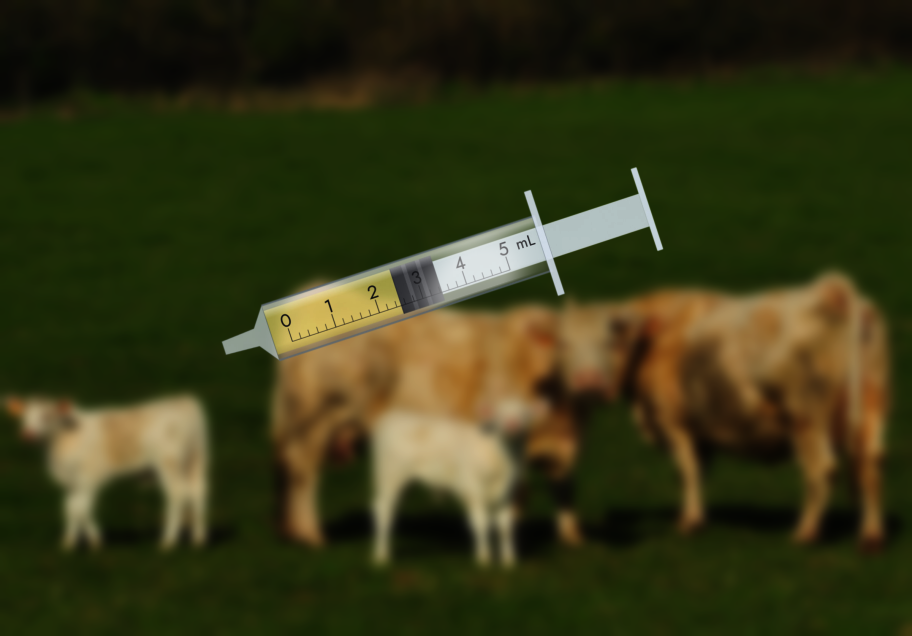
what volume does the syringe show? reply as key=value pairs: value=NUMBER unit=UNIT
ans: value=2.5 unit=mL
